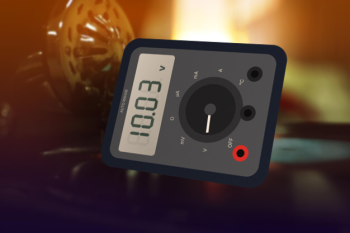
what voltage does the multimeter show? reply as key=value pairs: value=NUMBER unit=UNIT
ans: value=10.03 unit=V
